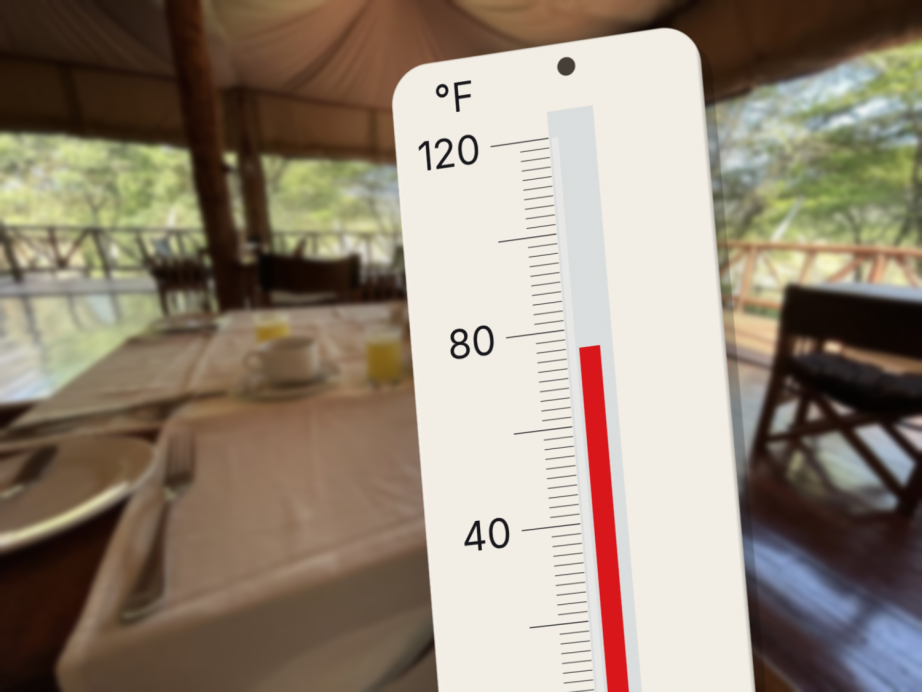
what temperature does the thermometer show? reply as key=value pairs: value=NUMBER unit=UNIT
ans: value=76 unit=°F
